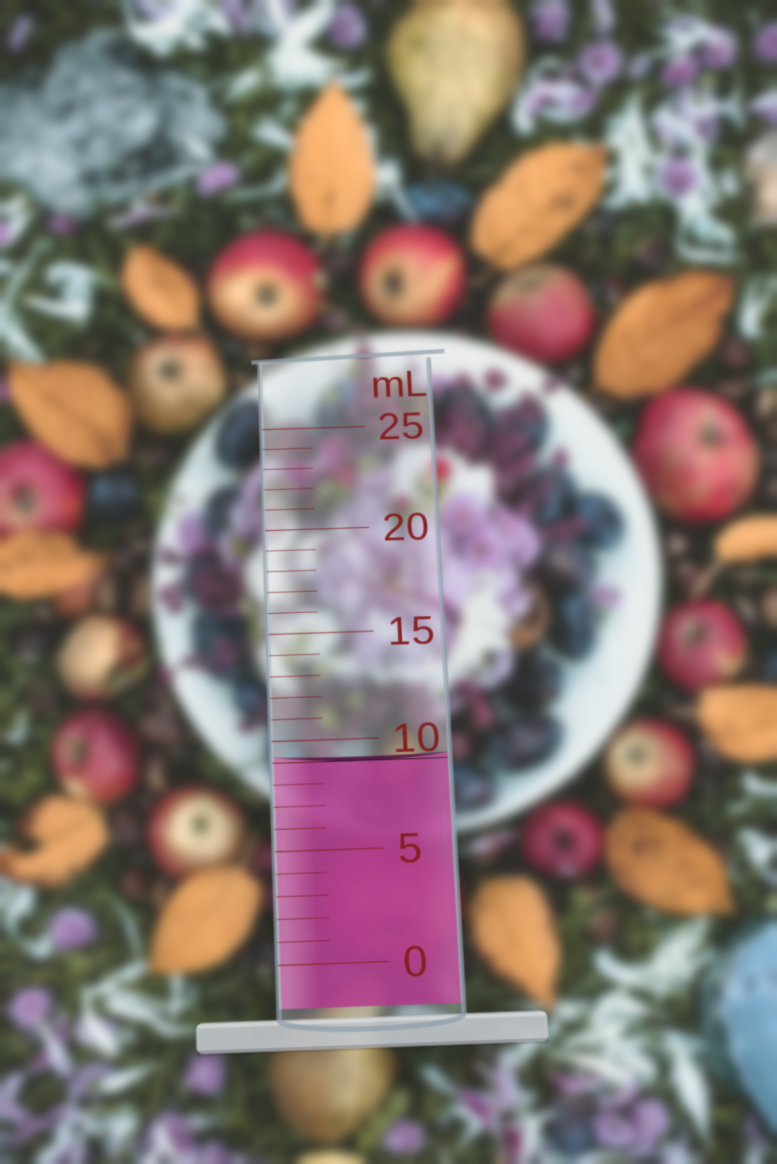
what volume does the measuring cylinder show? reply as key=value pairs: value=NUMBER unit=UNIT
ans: value=9 unit=mL
